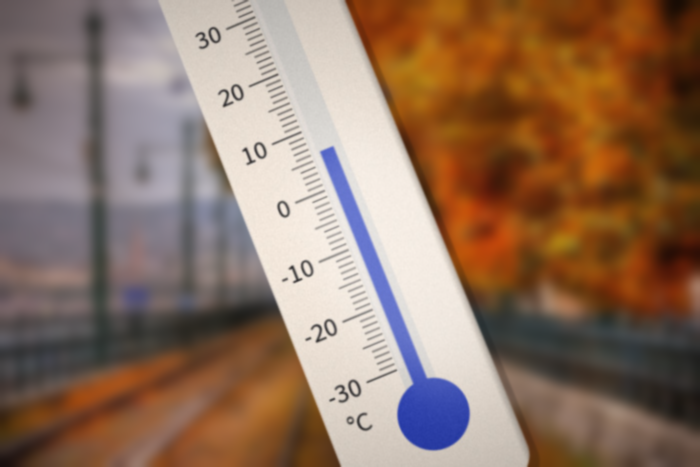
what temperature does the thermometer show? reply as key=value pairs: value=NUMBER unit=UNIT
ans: value=6 unit=°C
